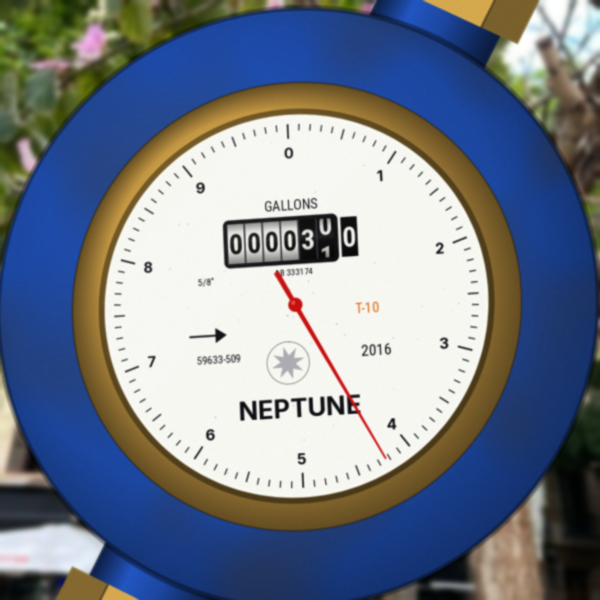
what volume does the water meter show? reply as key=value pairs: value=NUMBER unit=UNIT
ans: value=304.2 unit=gal
